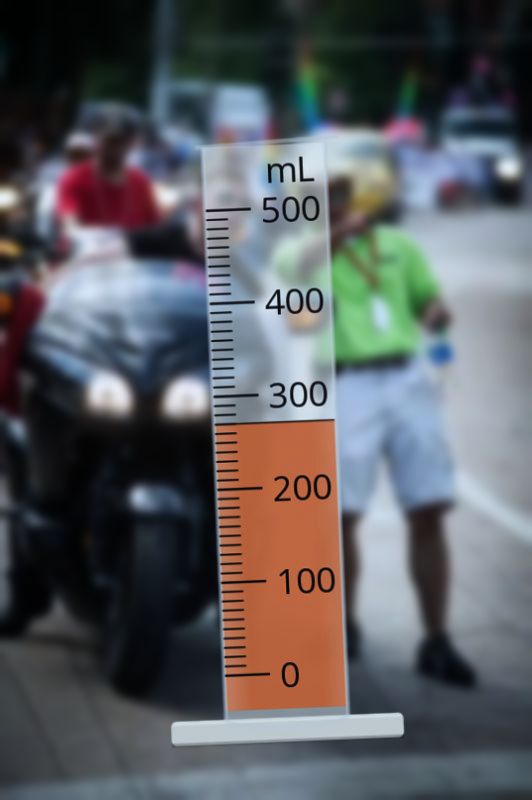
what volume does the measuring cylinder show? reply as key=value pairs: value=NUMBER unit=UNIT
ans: value=270 unit=mL
